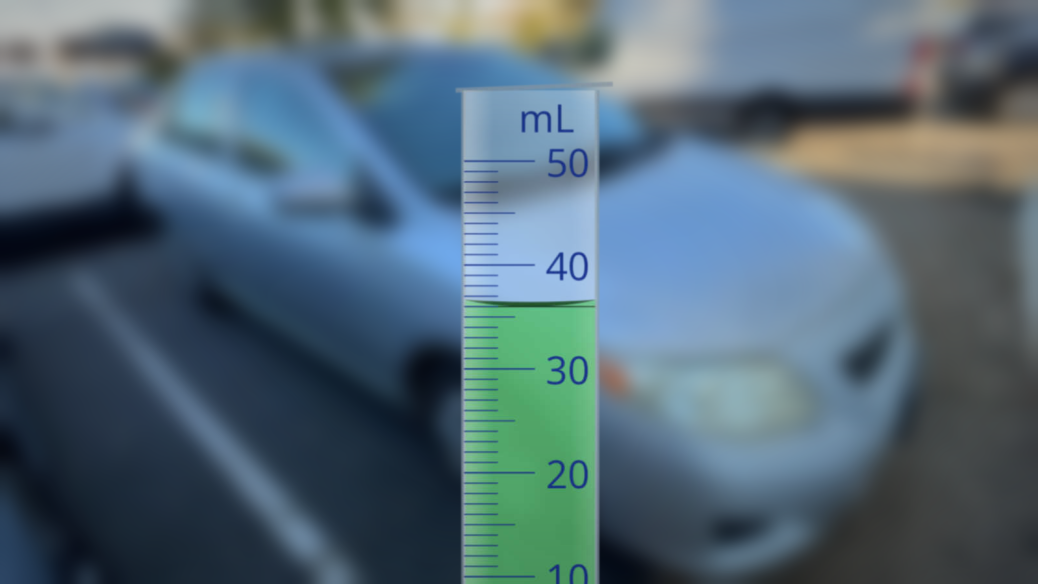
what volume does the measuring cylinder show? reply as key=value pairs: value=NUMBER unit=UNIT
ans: value=36 unit=mL
